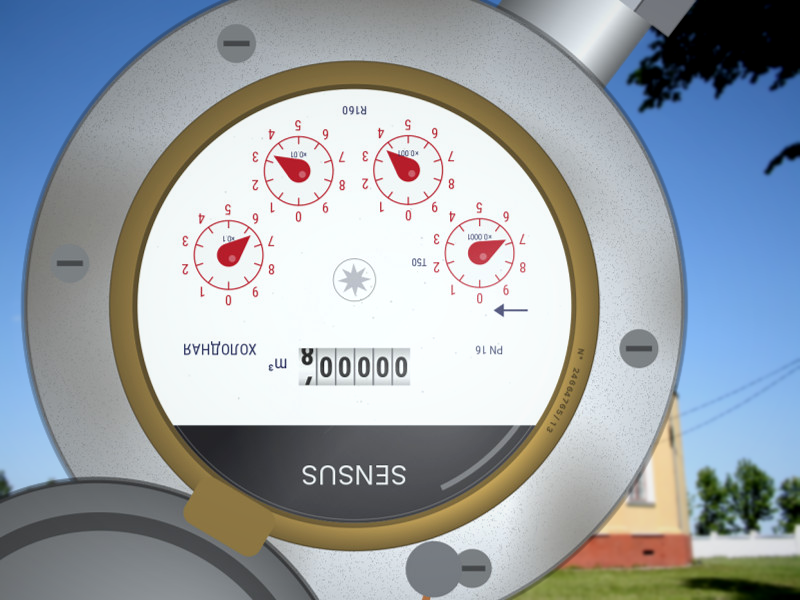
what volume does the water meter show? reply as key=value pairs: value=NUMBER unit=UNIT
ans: value=7.6336 unit=m³
